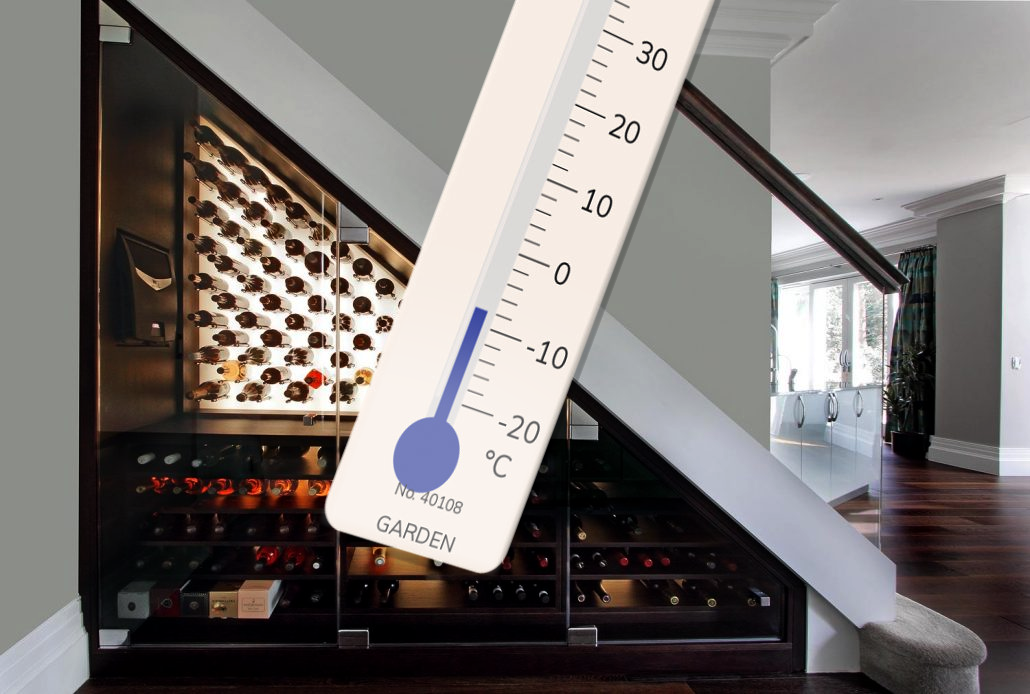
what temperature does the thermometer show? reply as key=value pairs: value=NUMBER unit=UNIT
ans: value=-8 unit=°C
